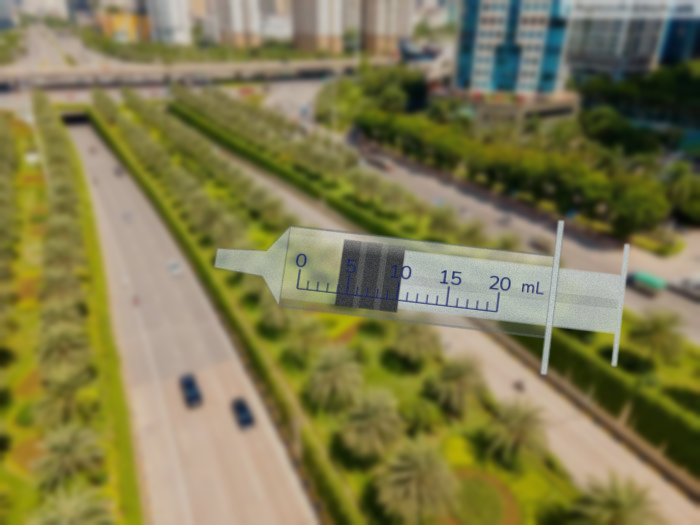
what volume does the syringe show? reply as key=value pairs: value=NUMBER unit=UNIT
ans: value=4 unit=mL
